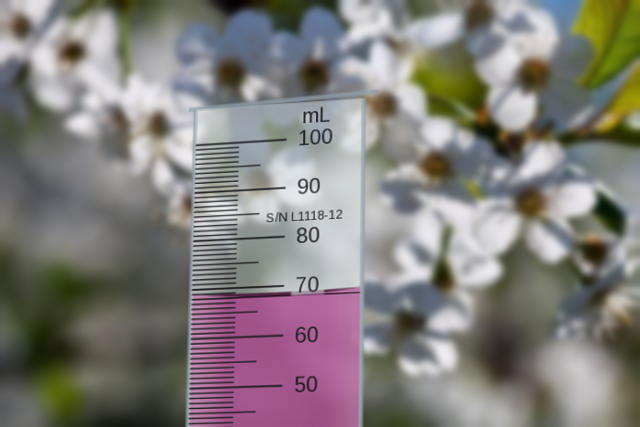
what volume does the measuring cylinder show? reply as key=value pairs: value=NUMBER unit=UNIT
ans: value=68 unit=mL
